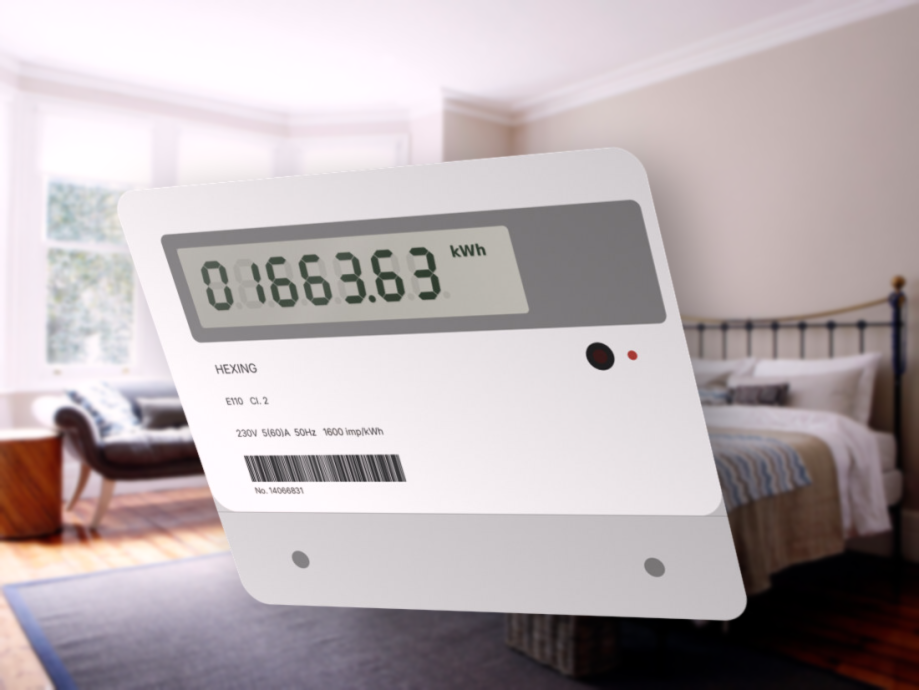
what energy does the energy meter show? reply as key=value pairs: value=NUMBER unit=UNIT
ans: value=1663.63 unit=kWh
